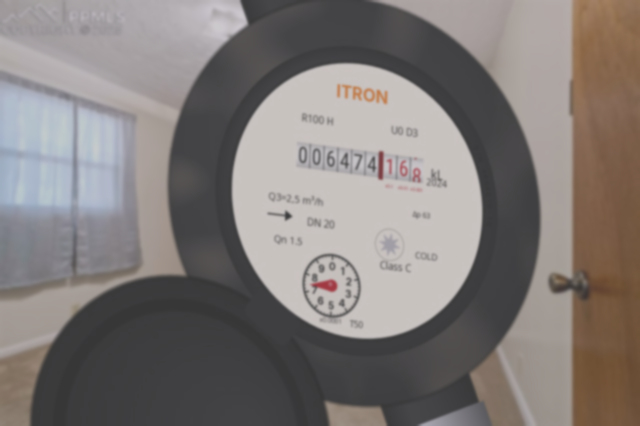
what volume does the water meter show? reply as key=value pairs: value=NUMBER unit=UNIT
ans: value=6474.1677 unit=kL
